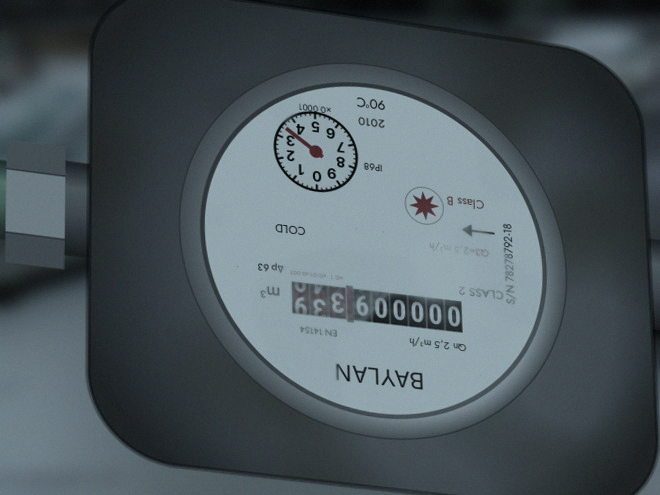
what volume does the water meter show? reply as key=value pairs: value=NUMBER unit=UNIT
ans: value=9.3393 unit=m³
